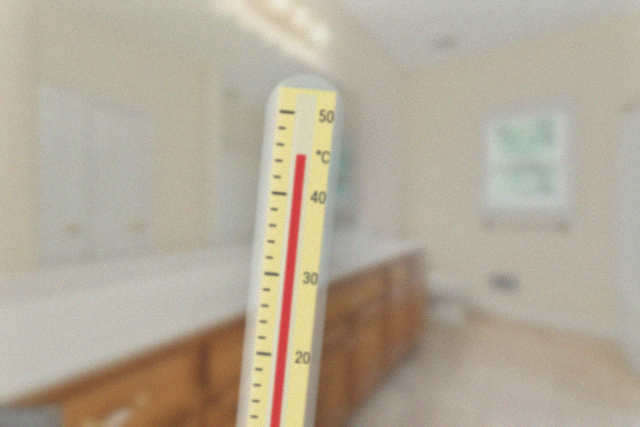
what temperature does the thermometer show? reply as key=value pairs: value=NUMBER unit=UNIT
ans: value=45 unit=°C
